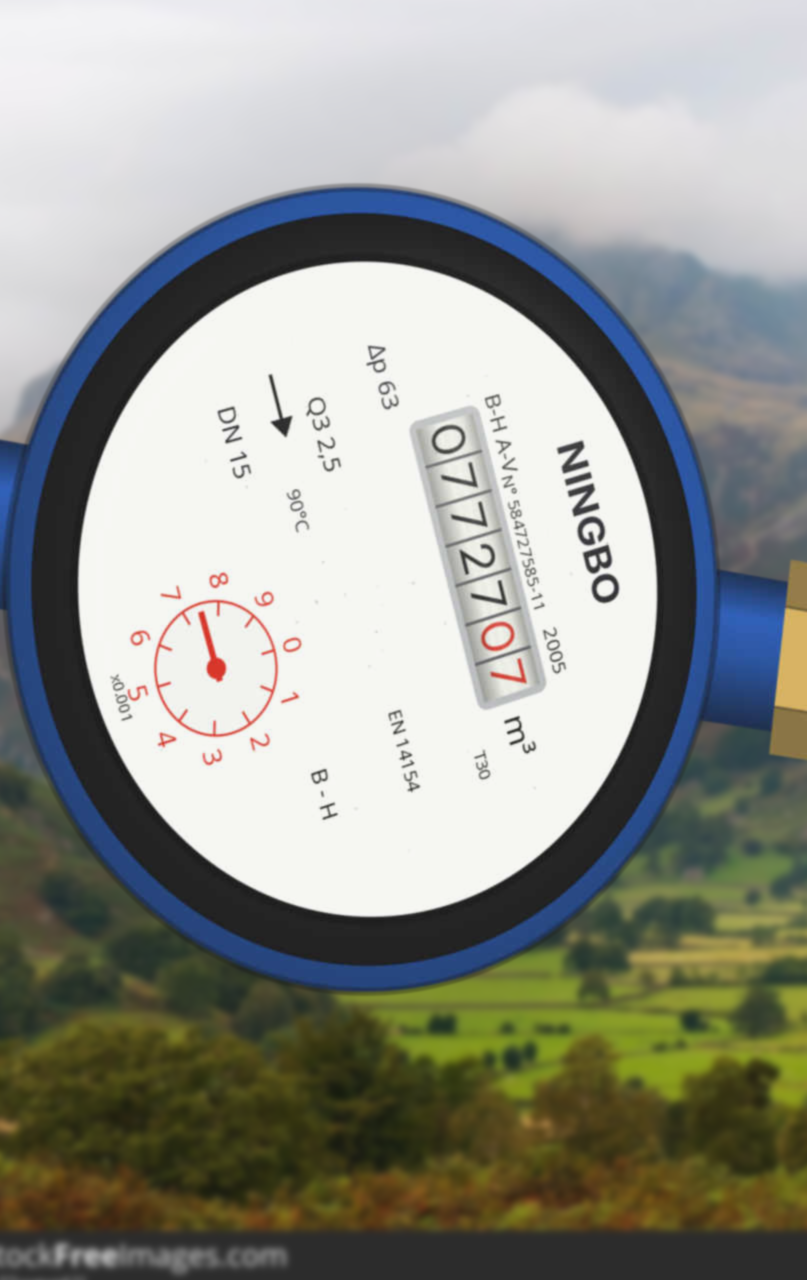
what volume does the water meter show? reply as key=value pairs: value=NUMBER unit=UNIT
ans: value=7727.077 unit=m³
